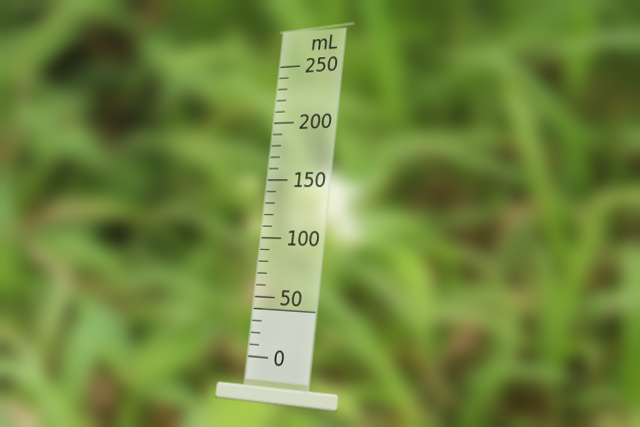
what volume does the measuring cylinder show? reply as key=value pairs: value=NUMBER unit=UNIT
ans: value=40 unit=mL
